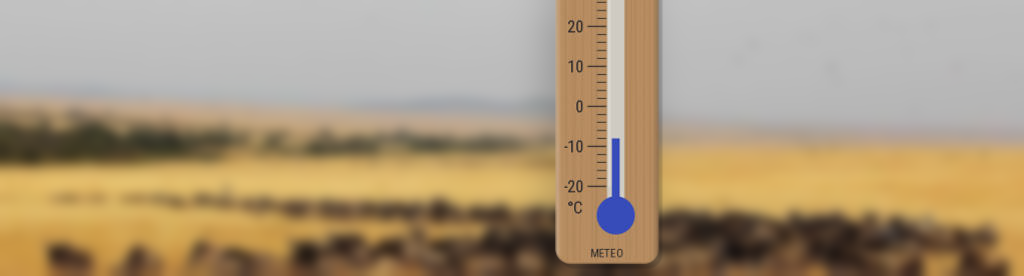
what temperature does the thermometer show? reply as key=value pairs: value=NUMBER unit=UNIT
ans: value=-8 unit=°C
